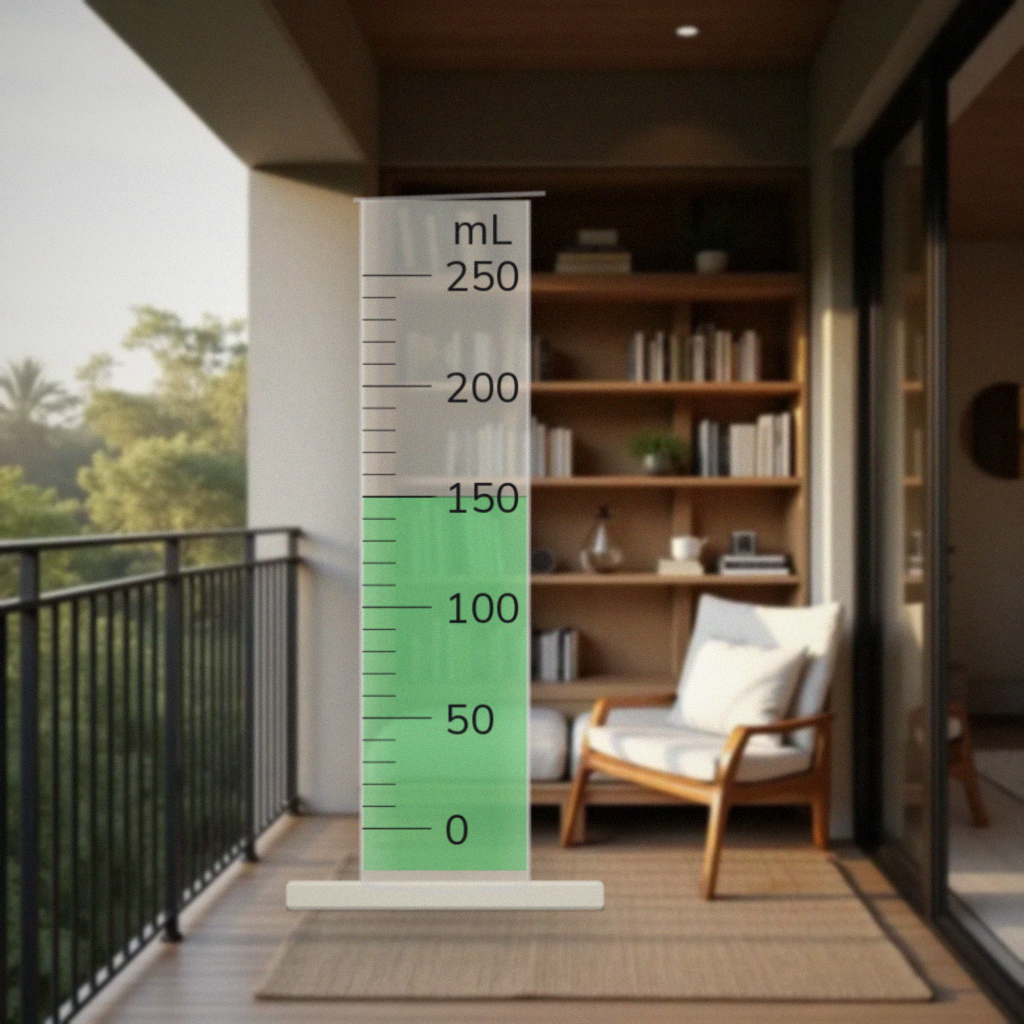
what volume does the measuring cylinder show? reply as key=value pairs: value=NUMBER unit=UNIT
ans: value=150 unit=mL
